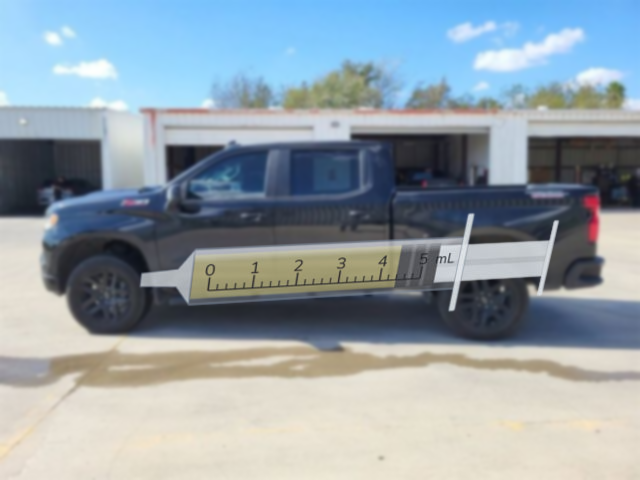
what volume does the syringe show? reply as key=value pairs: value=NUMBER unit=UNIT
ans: value=4.4 unit=mL
